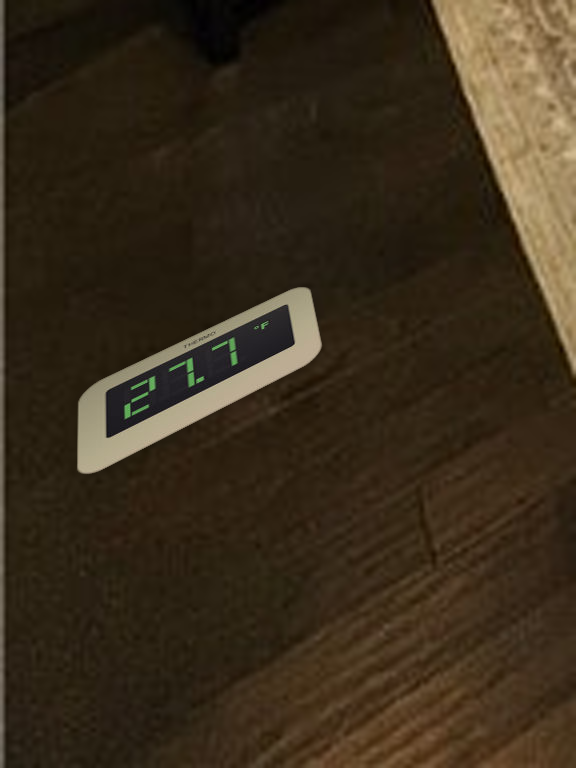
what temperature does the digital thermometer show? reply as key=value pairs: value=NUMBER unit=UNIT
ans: value=27.7 unit=°F
